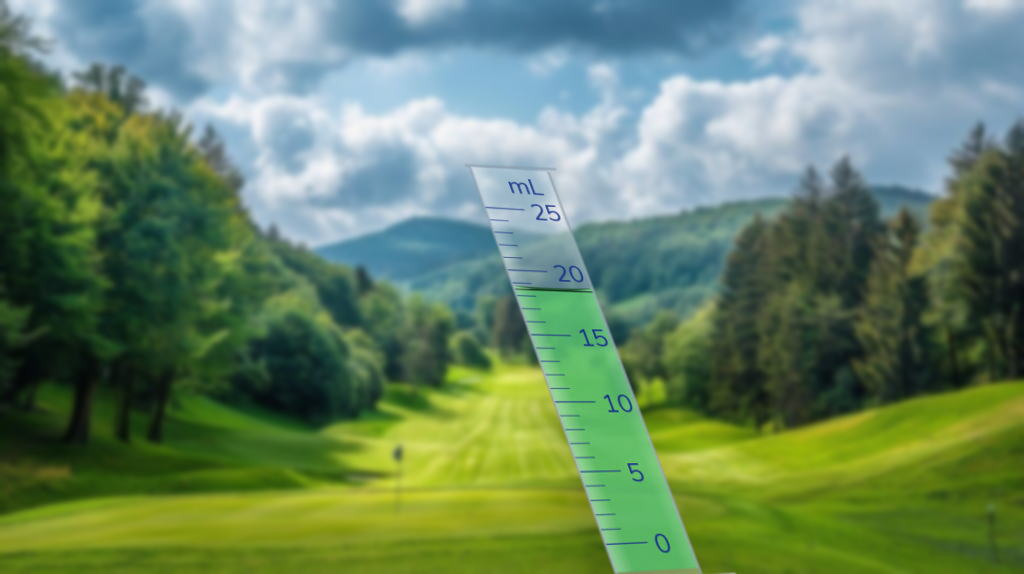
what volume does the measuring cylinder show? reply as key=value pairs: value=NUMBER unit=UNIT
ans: value=18.5 unit=mL
